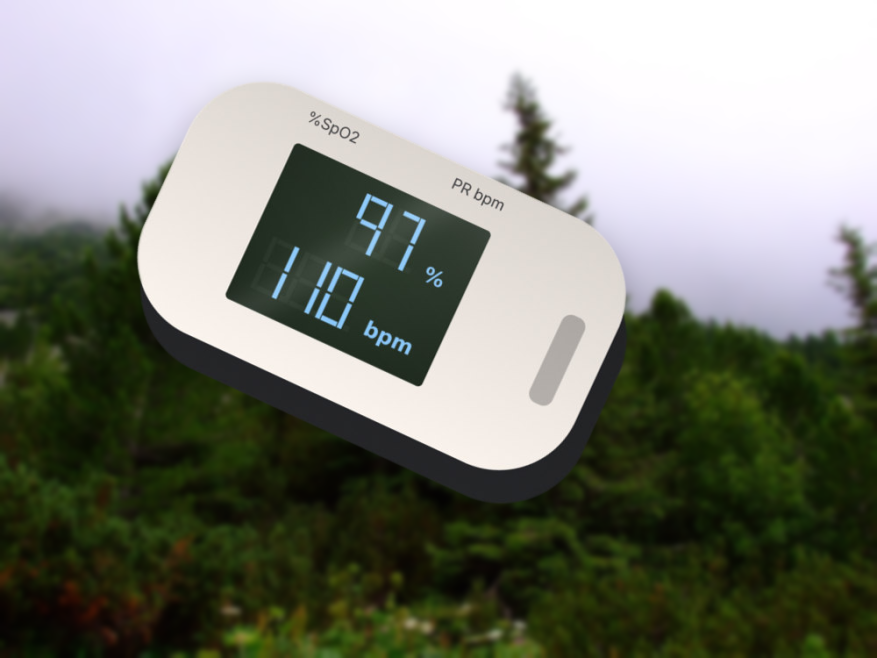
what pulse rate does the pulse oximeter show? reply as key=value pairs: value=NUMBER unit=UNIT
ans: value=110 unit=bpm
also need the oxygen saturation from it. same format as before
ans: value=97 unit=%
